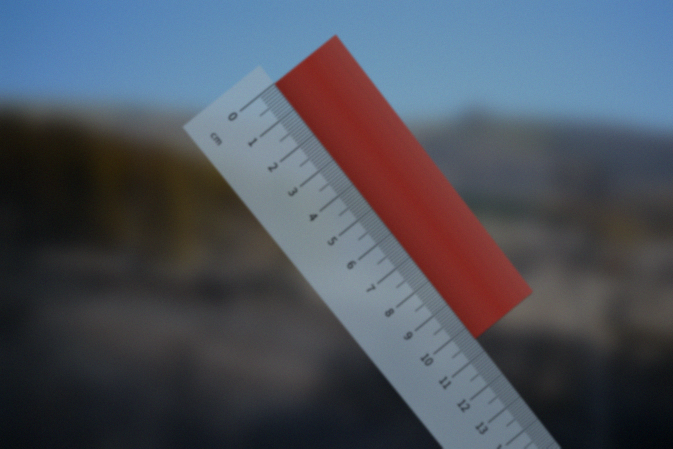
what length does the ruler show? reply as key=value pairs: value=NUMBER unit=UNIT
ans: value=10.5 unit=cm
